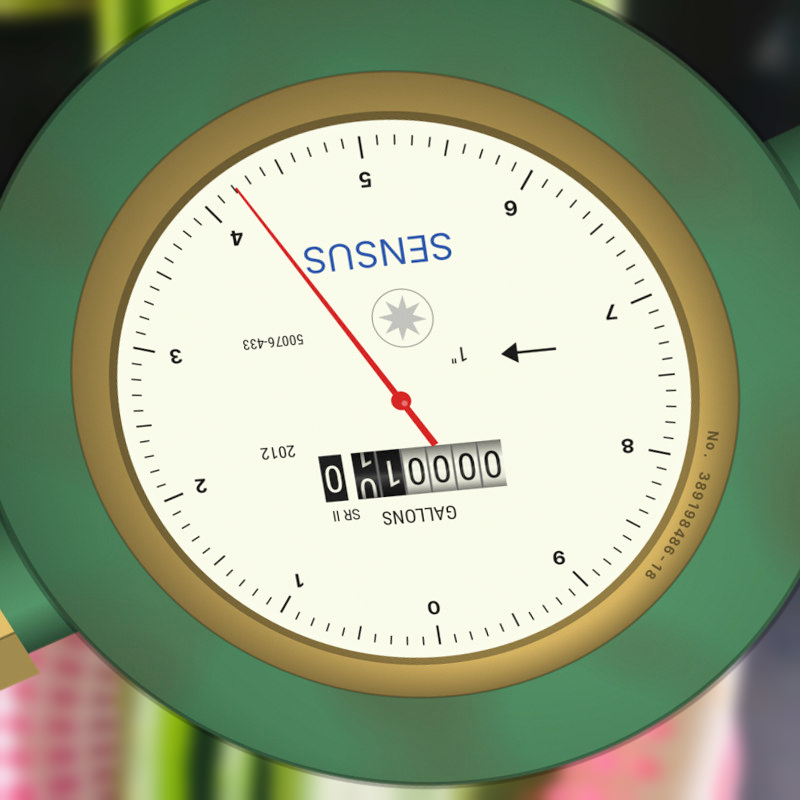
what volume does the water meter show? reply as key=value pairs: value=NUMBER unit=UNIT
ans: value=104.2 unit=gal
